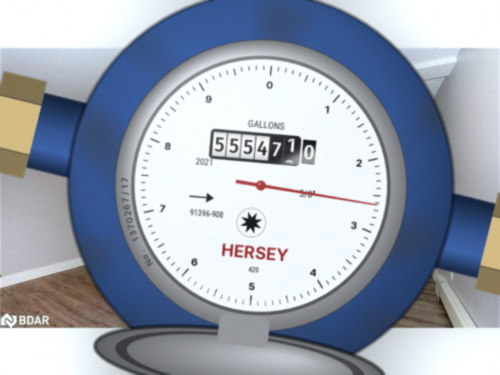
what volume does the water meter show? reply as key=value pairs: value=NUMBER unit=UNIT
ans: value=5554712.6 unit=gal
